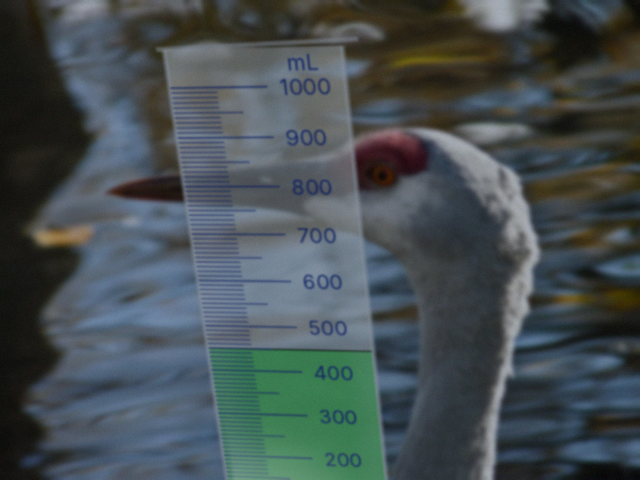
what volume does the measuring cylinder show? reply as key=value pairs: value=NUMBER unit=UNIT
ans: value=450 unit=mL
